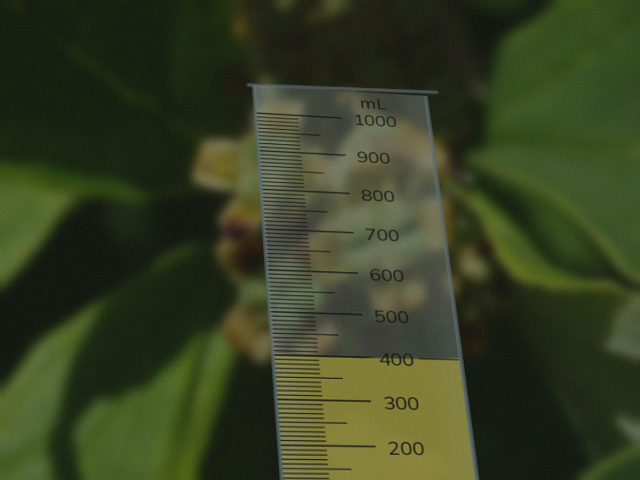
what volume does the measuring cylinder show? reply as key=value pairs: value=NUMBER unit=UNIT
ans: value=400 unit=mL
